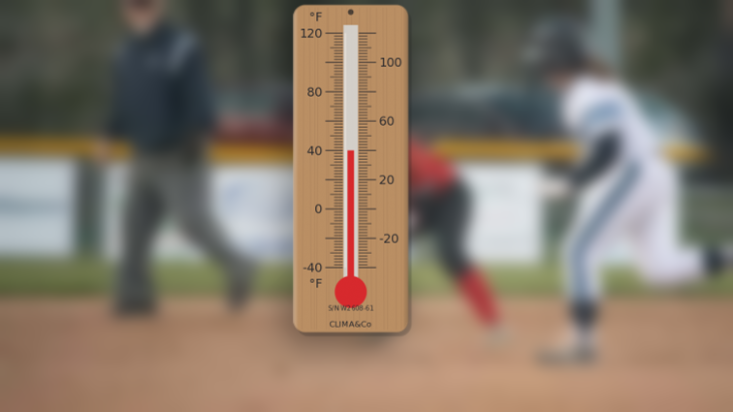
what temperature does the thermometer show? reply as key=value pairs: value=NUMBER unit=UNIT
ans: value=40 unit=°F
